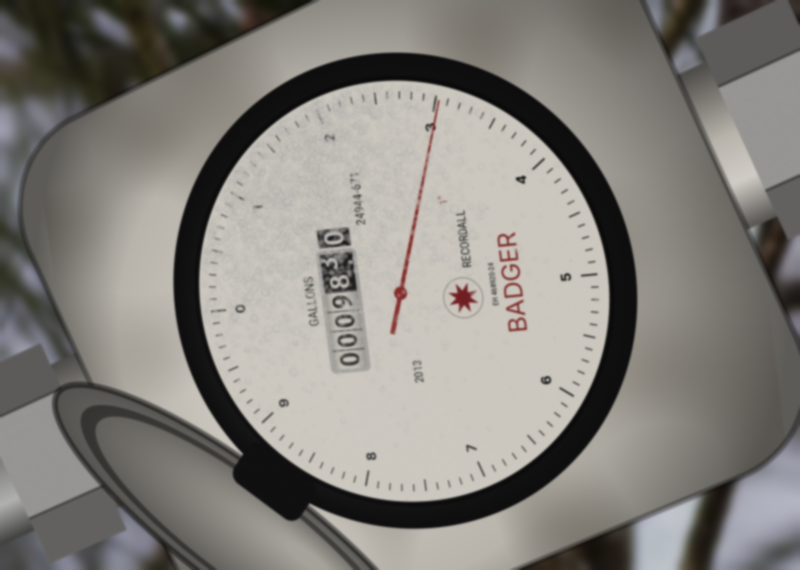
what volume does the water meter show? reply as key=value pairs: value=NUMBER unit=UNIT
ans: value=9833.0 unit=gal
